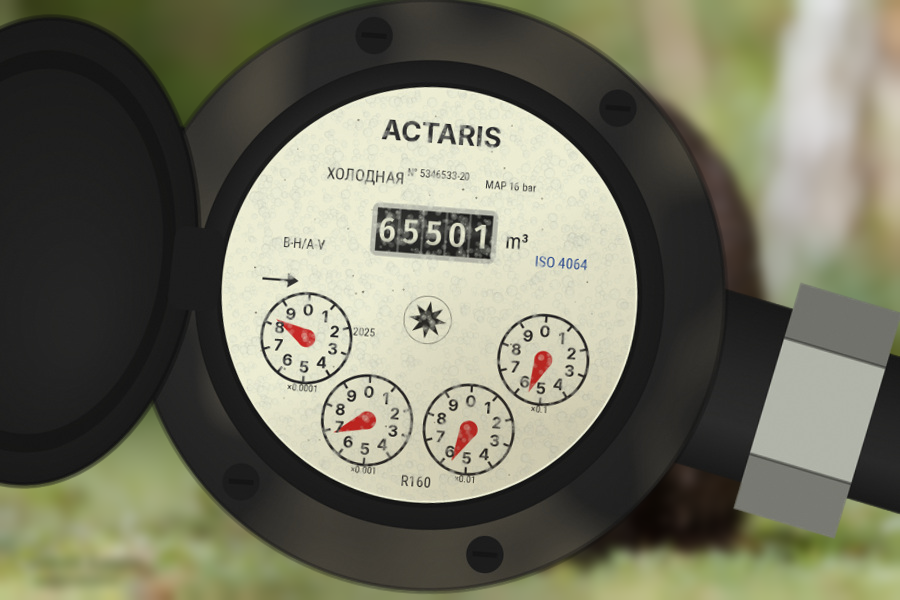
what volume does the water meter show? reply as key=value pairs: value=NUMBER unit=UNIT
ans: value=65501.5568 unit=m³
